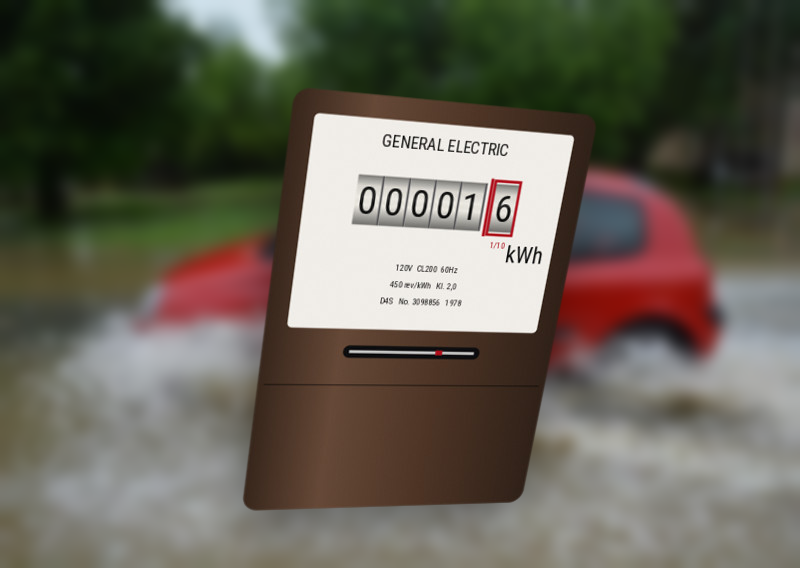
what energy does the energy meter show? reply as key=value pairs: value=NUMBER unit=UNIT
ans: value=1.6 unit=kWh
